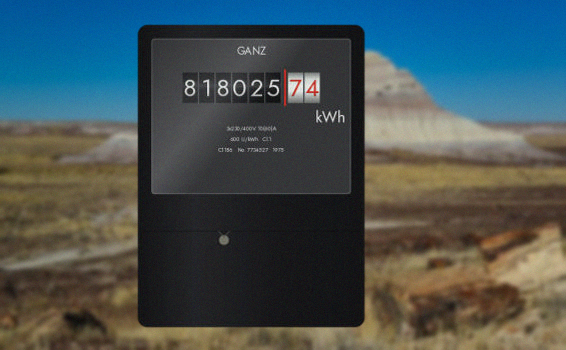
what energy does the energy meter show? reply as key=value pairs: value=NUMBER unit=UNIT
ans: value=818025.74 unit=kWh
